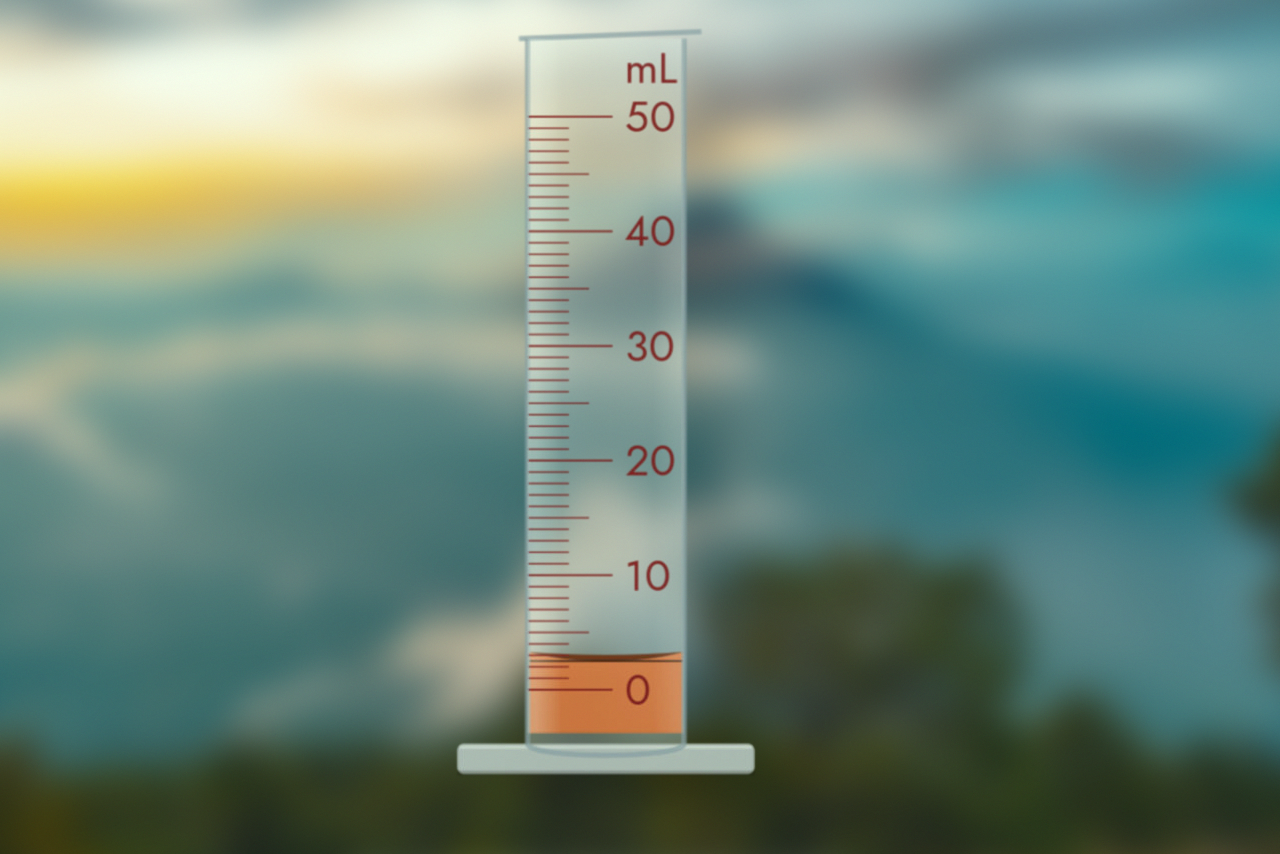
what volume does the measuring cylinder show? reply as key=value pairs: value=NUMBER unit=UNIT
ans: value=2.5 unit=mL
